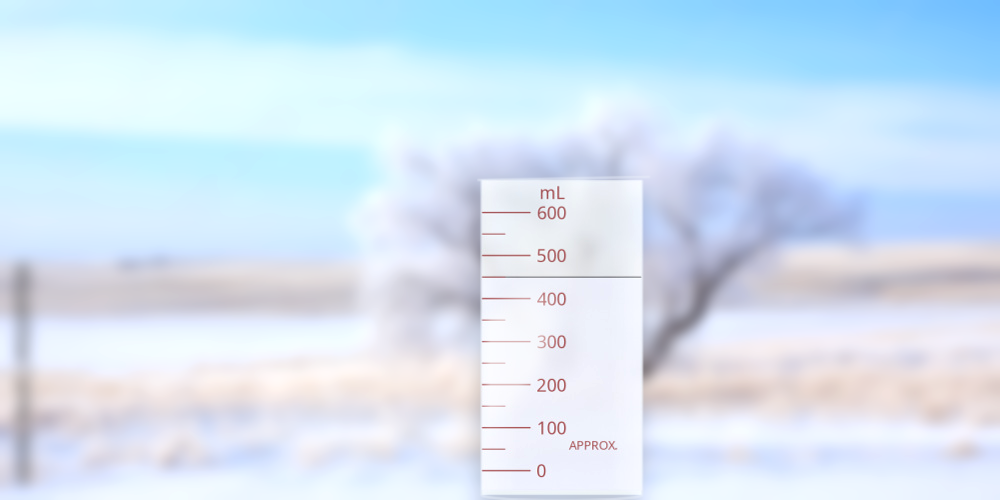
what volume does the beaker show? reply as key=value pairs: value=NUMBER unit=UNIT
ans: value=450 unit=mL
